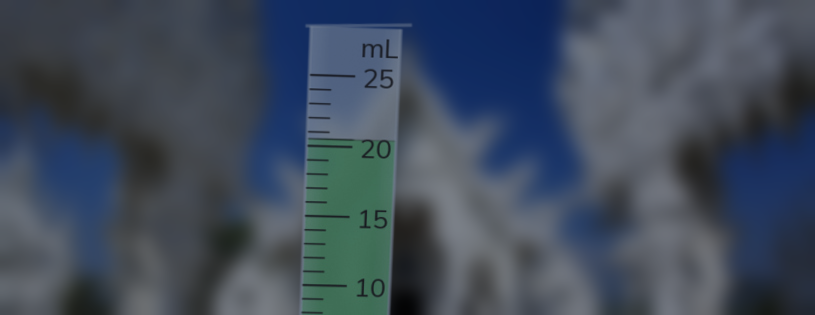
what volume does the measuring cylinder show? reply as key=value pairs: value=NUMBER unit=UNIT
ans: value=20.5 unit=mL
